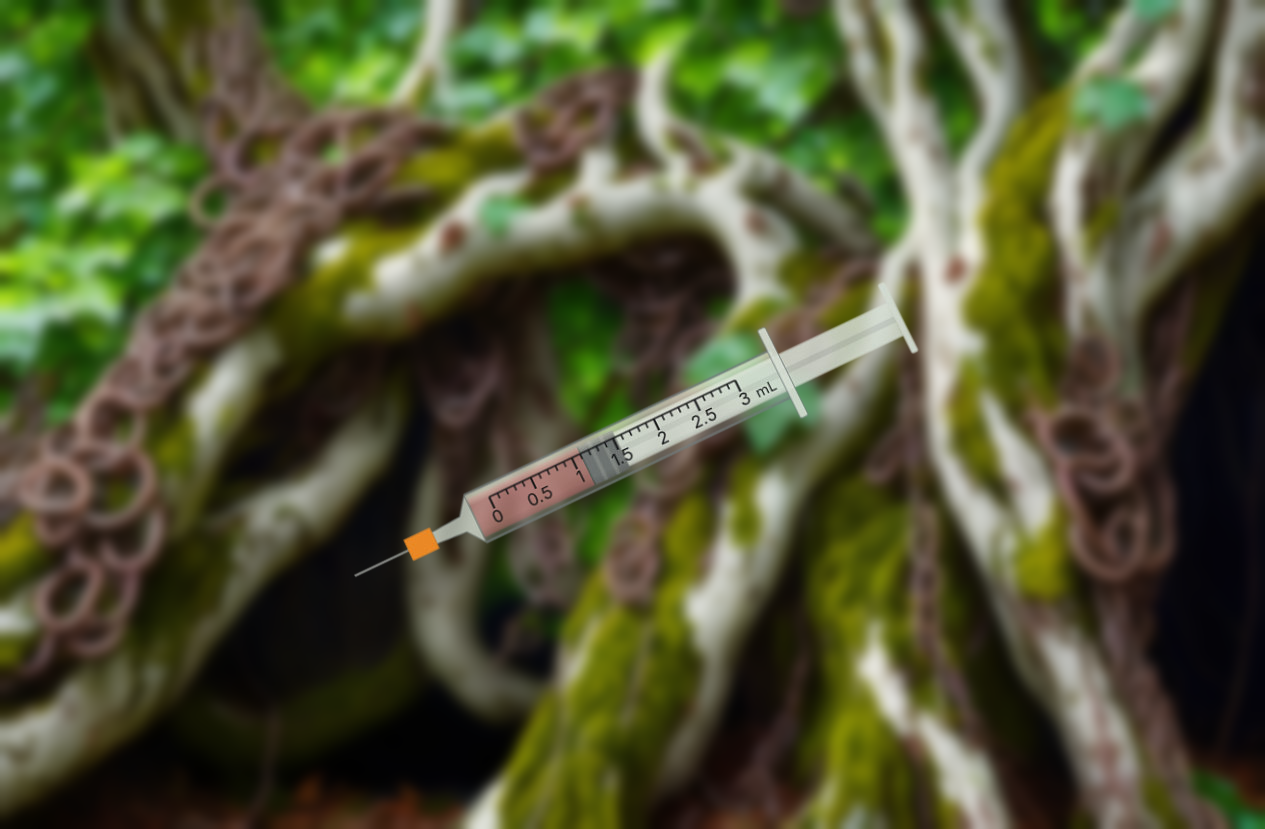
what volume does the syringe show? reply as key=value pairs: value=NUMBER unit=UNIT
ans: value=1.1 unit=mL
